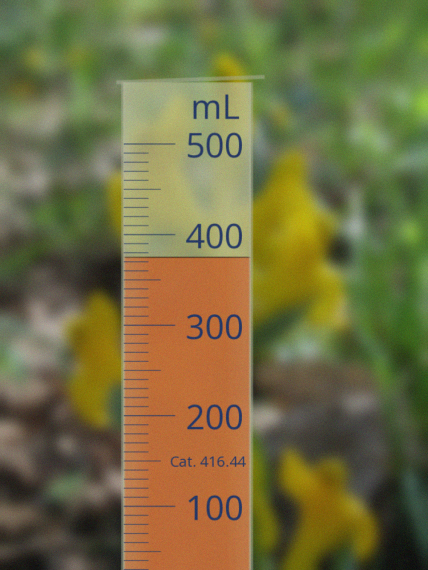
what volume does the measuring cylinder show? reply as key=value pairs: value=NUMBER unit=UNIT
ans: value=375 unit=mL
